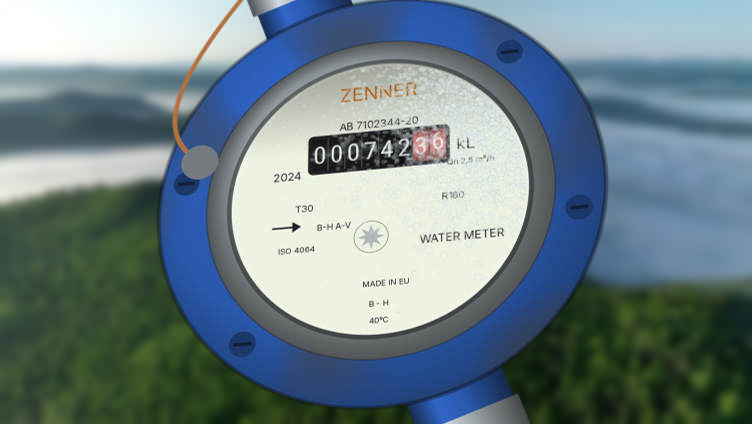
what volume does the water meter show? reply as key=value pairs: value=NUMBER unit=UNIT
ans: value=742.36 unit=kL
